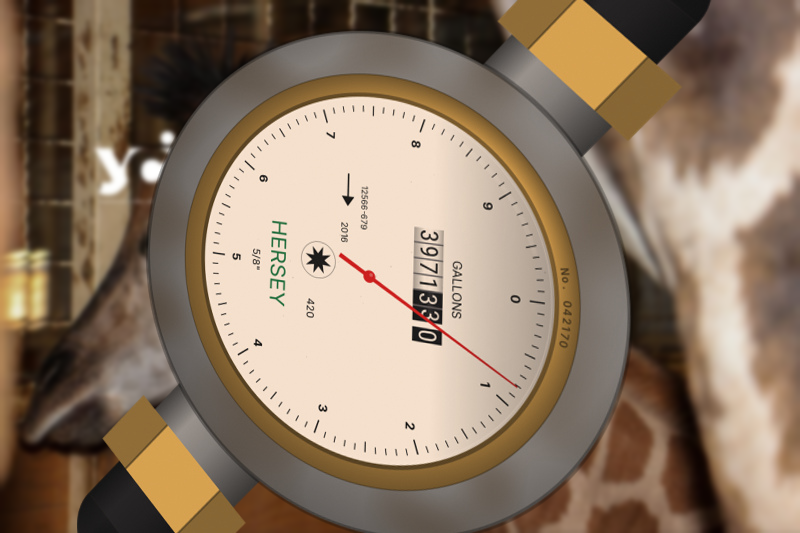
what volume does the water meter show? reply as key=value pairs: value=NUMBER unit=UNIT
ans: value=3971330.8 unit=gal
